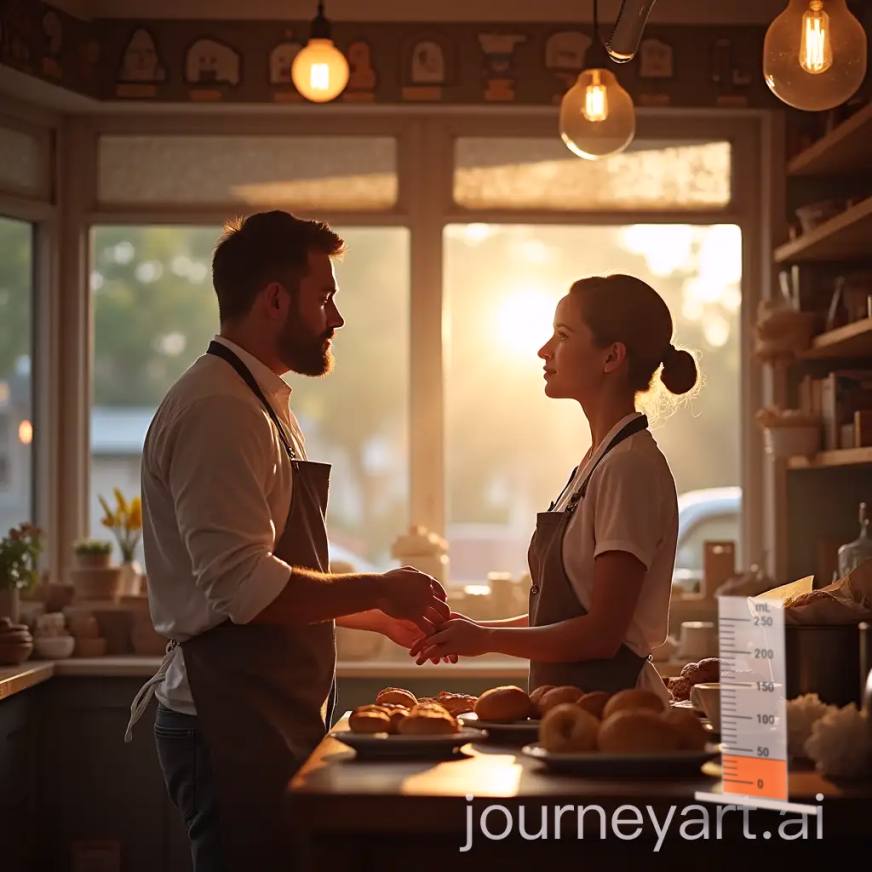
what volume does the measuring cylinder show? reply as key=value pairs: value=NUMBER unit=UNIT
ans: value=40 unit=mL
